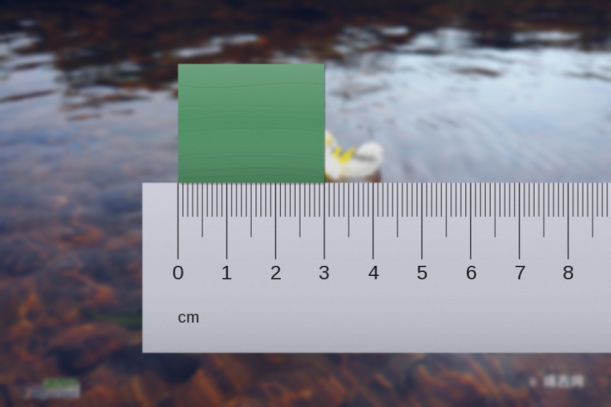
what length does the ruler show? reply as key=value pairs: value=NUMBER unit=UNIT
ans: value=3 unit=cm
